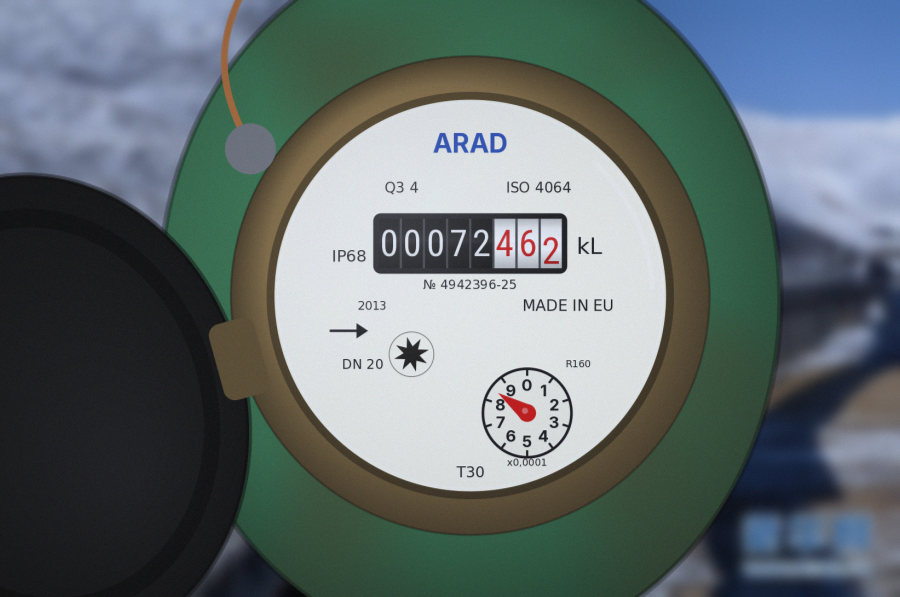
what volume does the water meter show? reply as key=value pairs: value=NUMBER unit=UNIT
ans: value=72.4618 unit=kL
